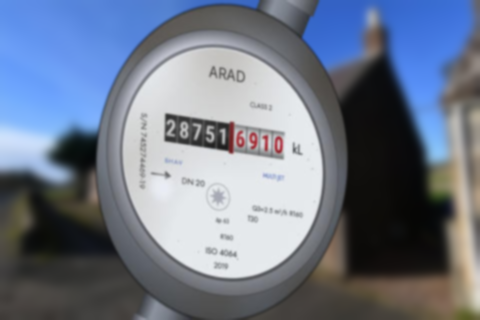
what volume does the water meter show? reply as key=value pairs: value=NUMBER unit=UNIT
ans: value=28751.6910 unit=kL
